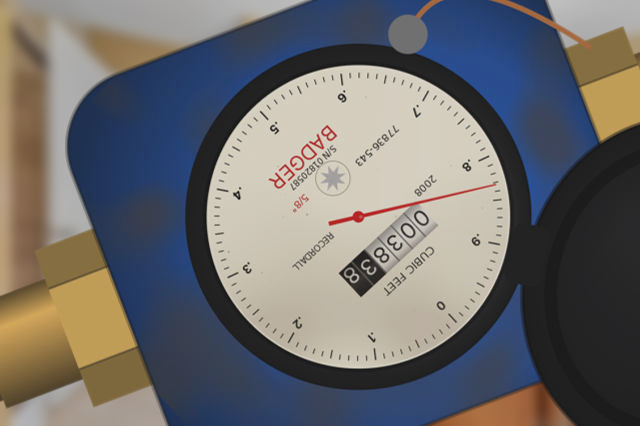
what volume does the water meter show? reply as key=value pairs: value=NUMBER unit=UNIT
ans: value=3837.83 unit=ft³
